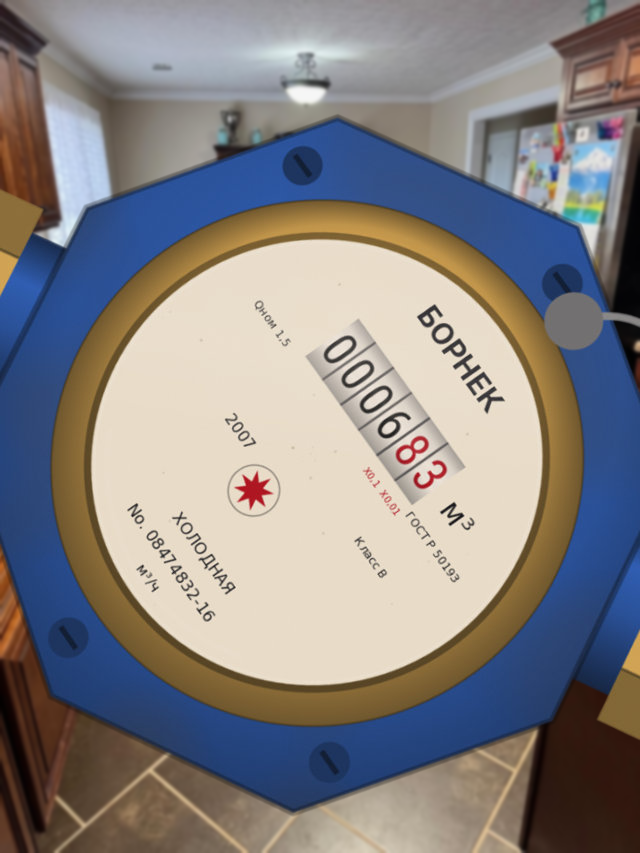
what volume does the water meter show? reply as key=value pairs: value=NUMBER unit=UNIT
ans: value=6.83 unit=m³
